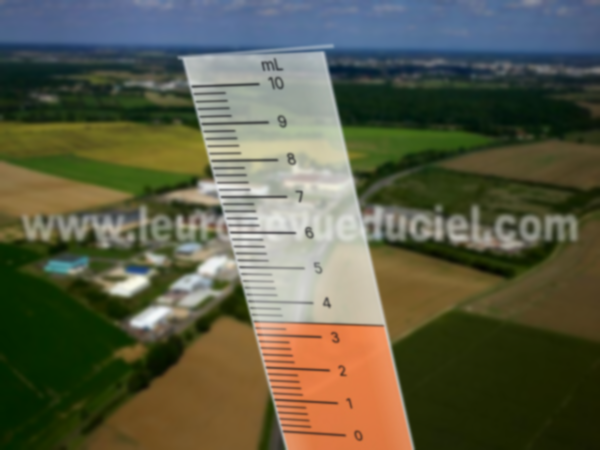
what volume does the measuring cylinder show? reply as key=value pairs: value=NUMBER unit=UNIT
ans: value=3.4 unit=mL
